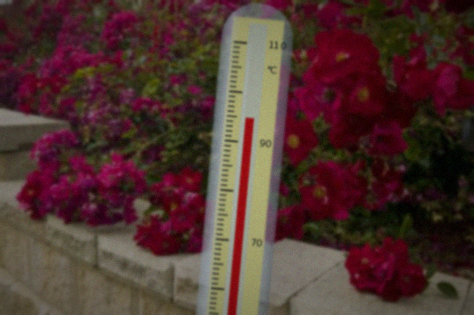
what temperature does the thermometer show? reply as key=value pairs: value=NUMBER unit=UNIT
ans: value=95 unit=°C
